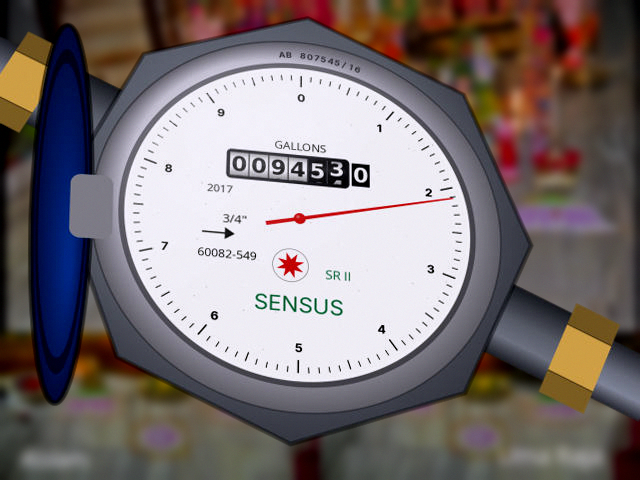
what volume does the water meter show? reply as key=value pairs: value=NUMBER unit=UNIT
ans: value=94532.1 unit=gal
